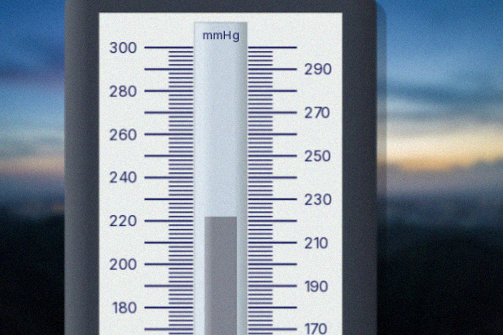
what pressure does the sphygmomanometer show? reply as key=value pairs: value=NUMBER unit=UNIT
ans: value=222 unit=mmHg
